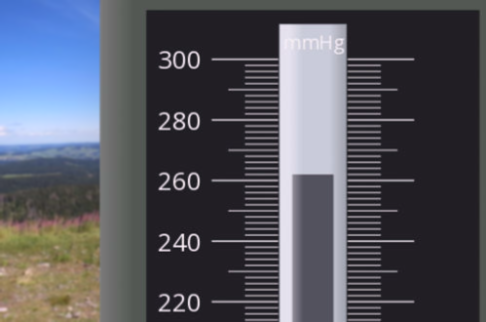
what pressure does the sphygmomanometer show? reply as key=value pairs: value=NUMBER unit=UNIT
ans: value=262 unit=mmHg
